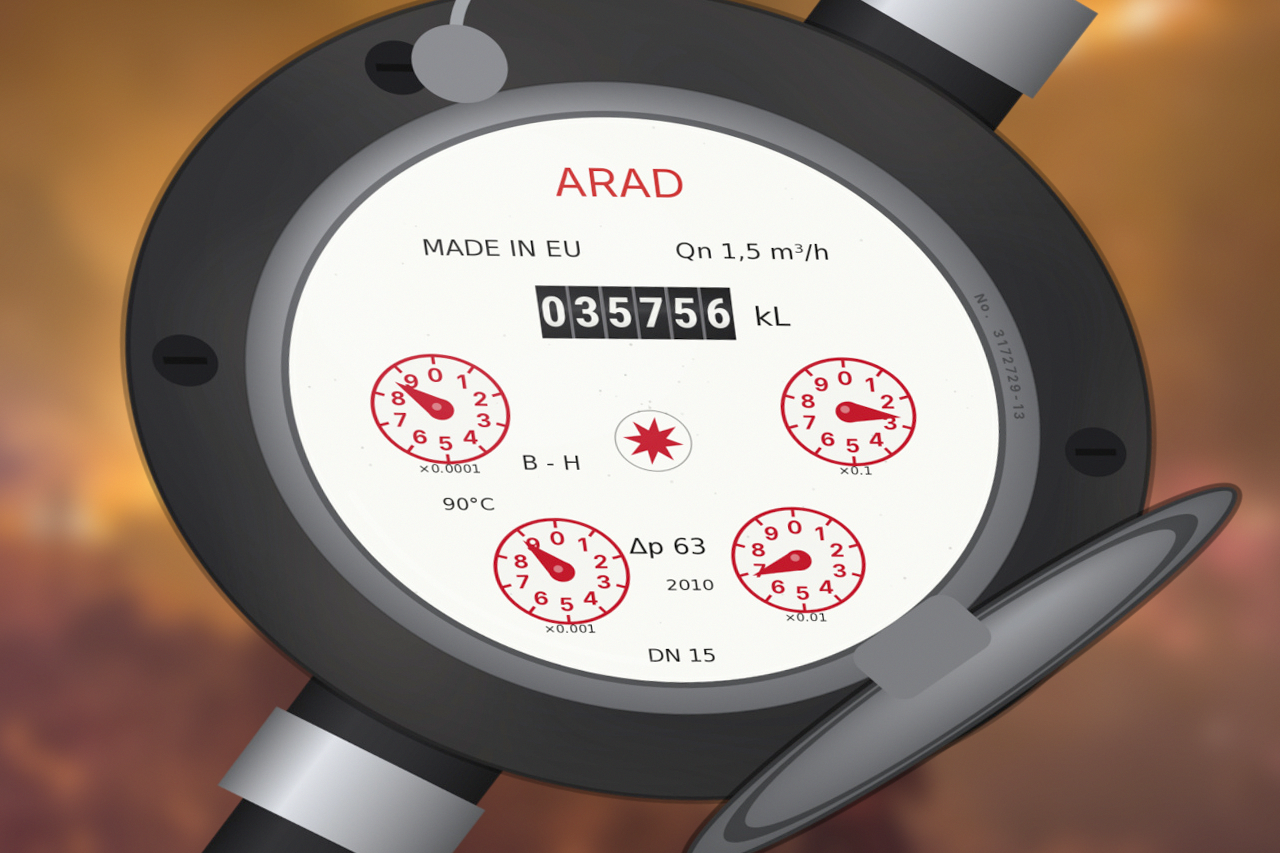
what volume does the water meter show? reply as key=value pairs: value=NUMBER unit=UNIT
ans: value=35756.2688 unit=kL
